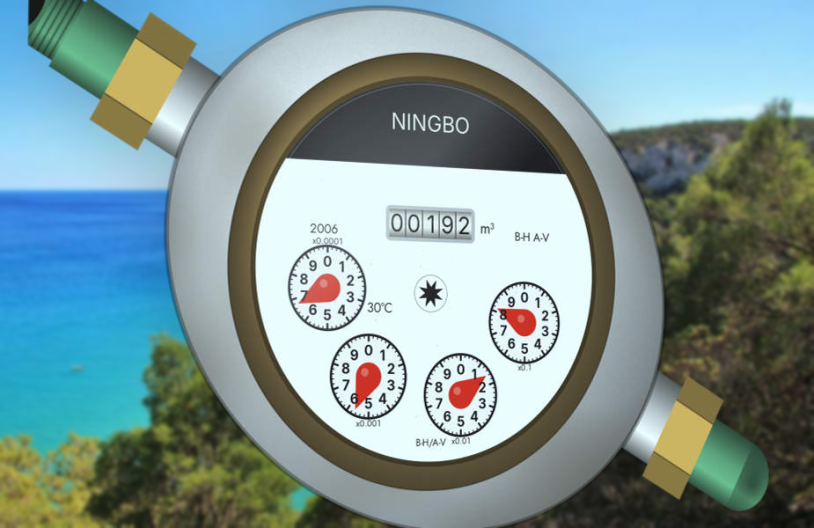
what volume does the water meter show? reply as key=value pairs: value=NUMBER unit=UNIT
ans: value=192.8156 unit=m³
